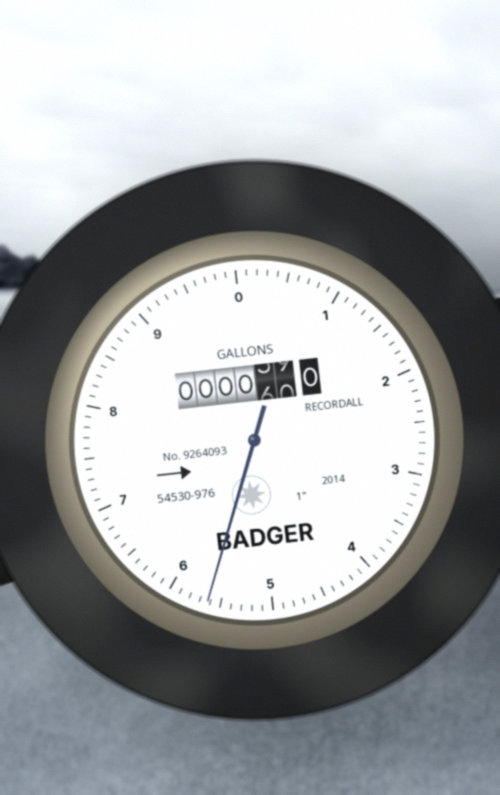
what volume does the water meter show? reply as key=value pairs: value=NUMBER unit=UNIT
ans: value=595.6 unit=gal
